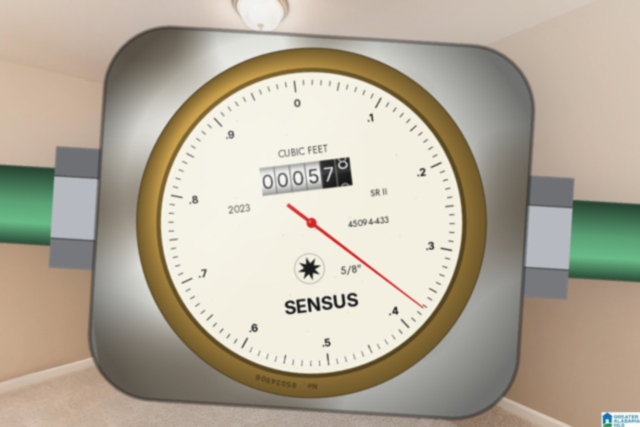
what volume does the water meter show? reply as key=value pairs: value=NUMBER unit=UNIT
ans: value=578.37 unit=ft³
